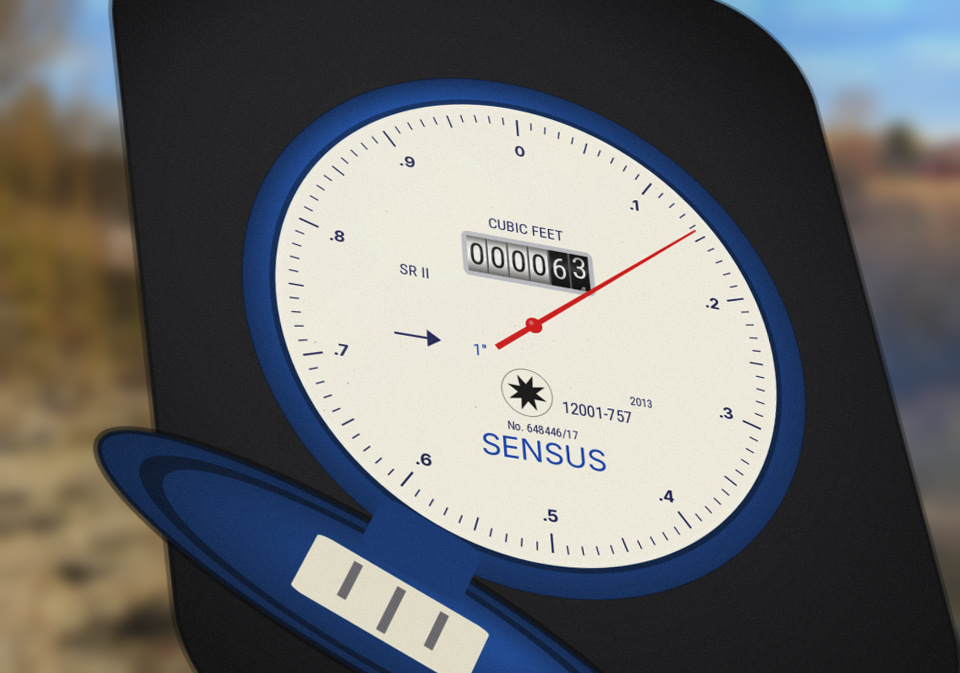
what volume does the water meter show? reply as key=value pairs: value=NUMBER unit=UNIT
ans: value=63.14 unit=ft³
